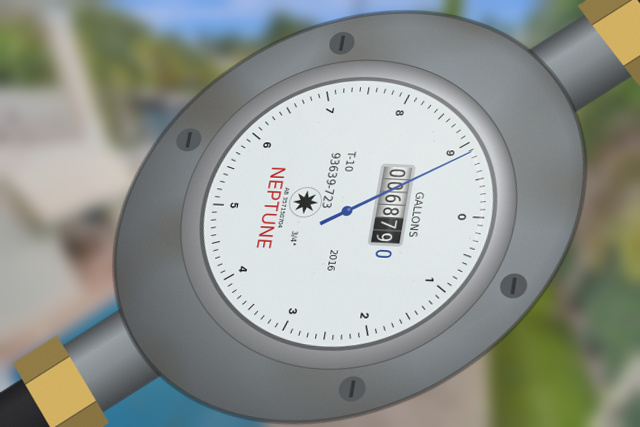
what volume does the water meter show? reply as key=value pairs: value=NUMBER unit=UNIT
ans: value=68789.1 unit=gal
